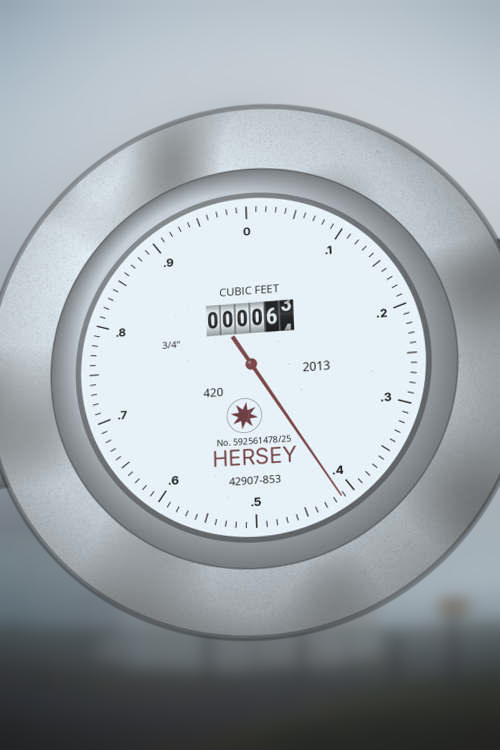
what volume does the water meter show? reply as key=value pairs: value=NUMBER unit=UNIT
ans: value=63.41 unit=ft³
